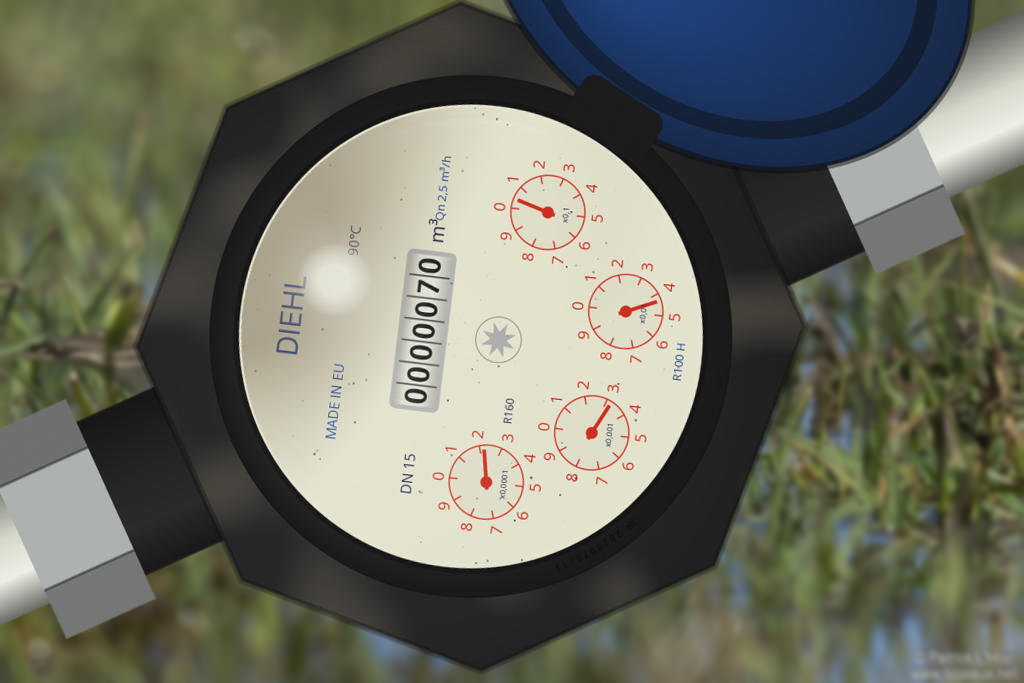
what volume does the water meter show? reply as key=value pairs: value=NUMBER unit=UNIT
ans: value=70.0432 unit=m³
